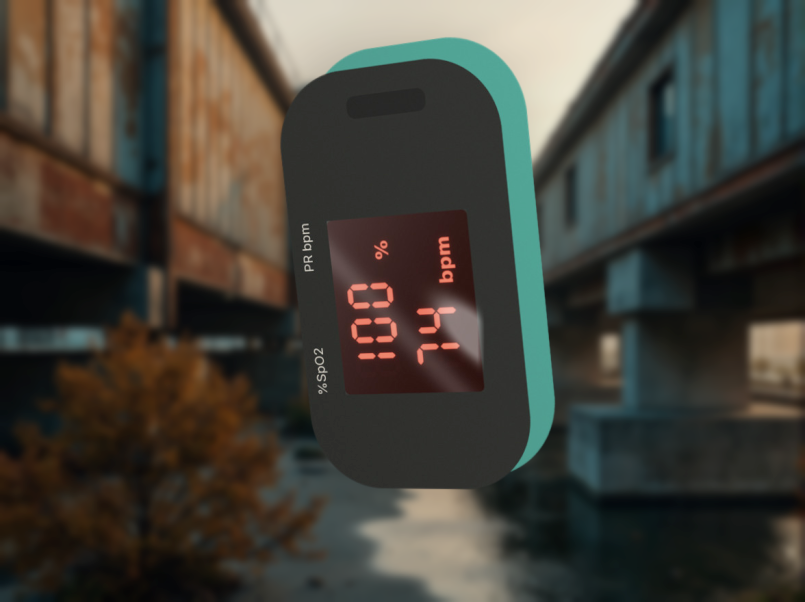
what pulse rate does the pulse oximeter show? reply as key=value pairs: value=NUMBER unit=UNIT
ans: value=74 unit=bpm
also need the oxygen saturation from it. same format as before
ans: value=100 unit=%
